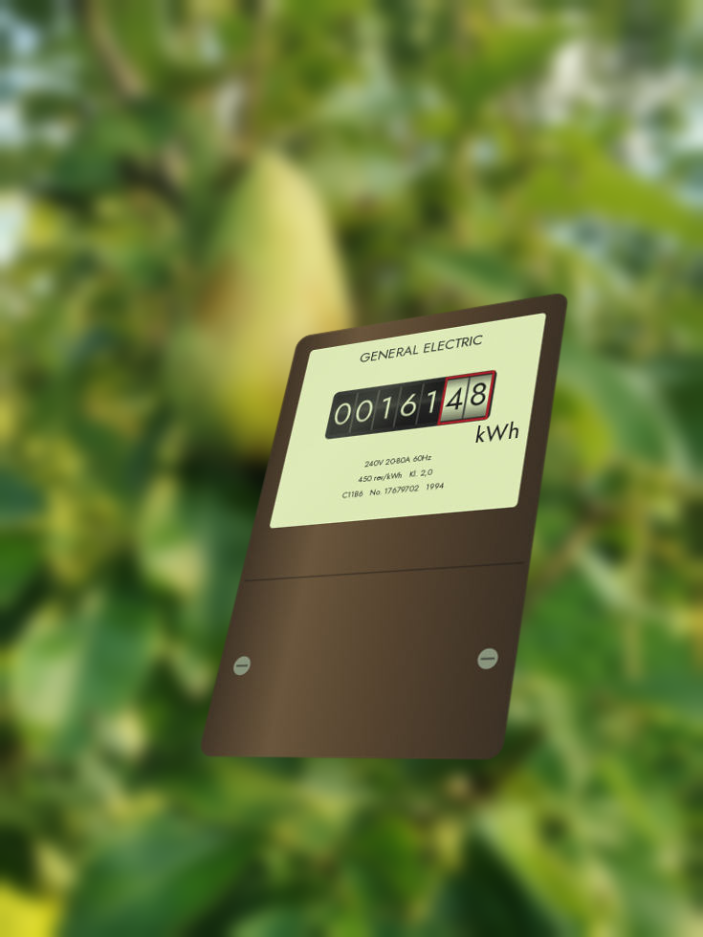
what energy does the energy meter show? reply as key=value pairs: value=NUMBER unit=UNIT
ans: value=161.48 unit=kWh
